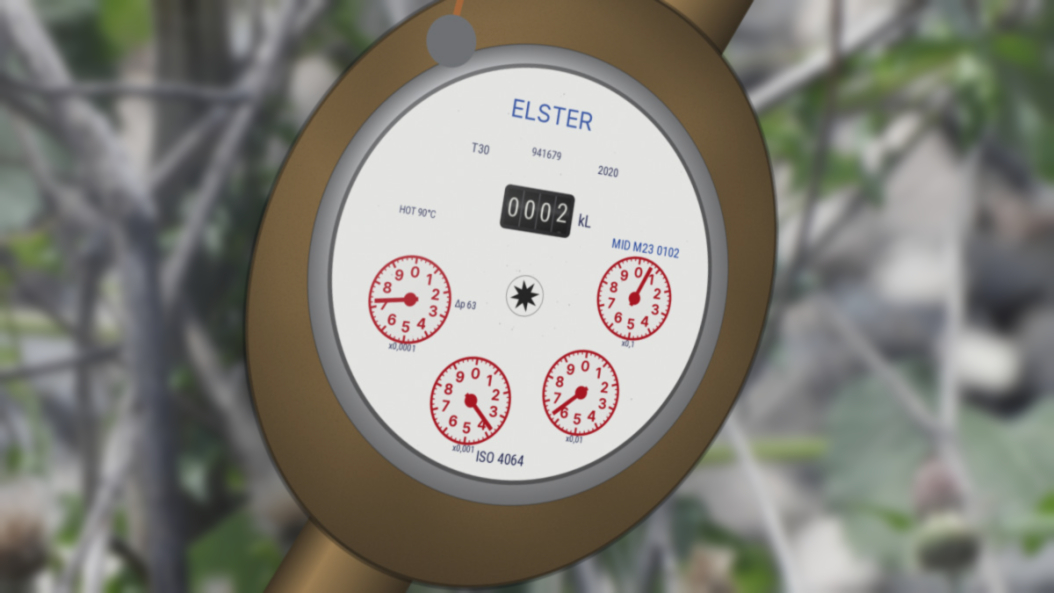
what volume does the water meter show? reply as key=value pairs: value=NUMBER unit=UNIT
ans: value=2.0637 unit=kL
